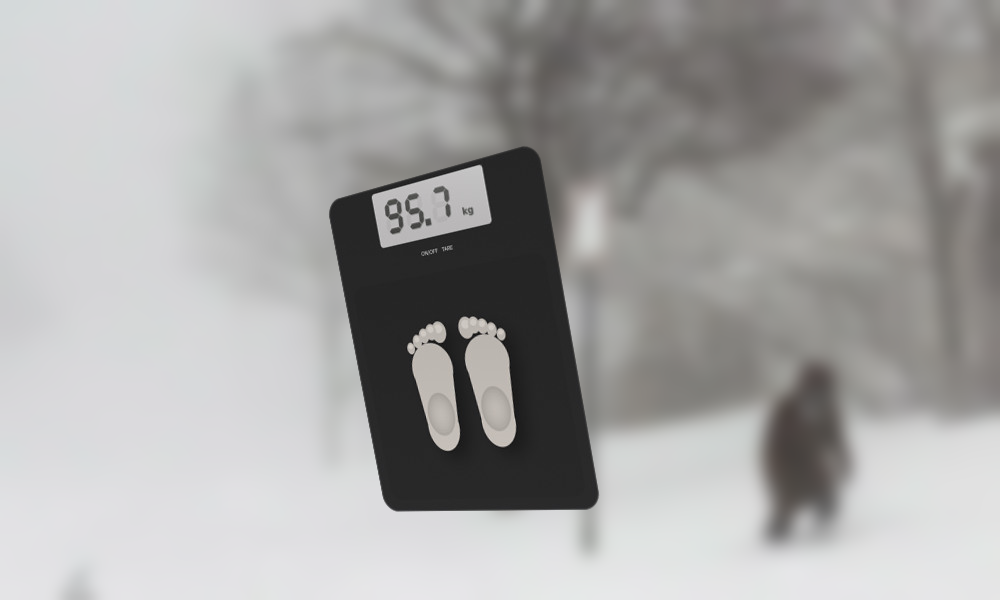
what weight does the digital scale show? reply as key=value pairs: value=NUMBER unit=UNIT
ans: value=95.7 unit=kg
